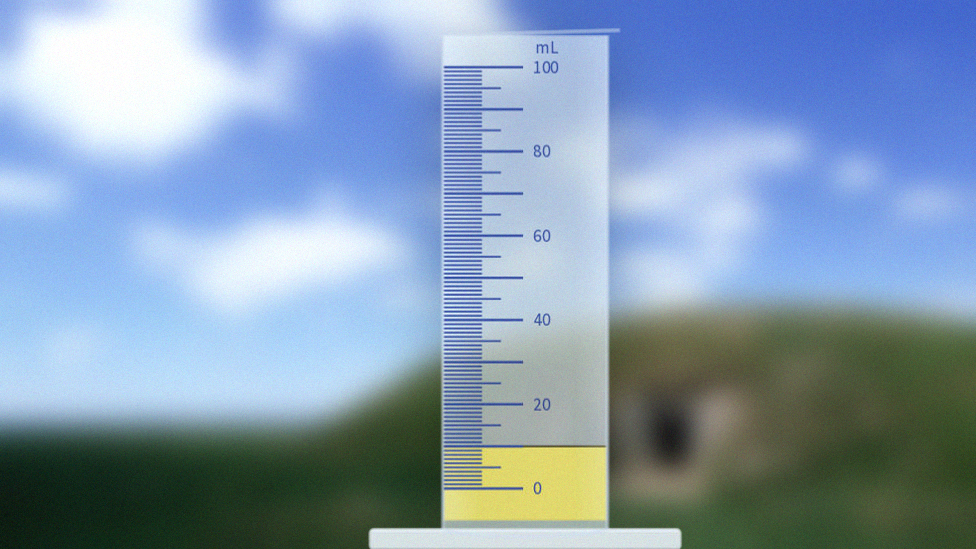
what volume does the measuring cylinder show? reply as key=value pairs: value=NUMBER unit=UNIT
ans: value=10 unit=mL
